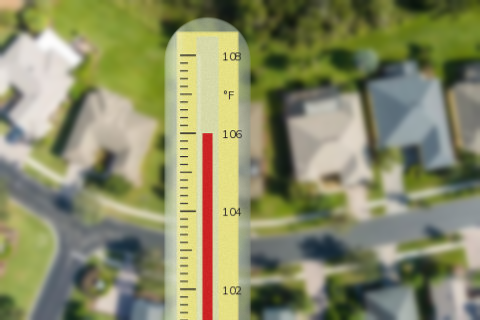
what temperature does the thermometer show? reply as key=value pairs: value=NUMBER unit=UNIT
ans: value=106 unit=°F
